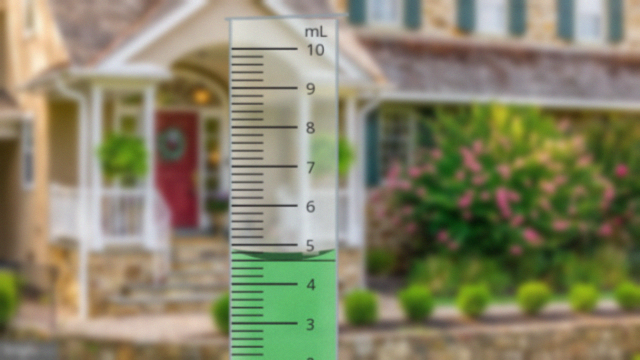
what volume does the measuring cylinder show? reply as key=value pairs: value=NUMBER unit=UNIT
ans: value=4.6 unit=mL
